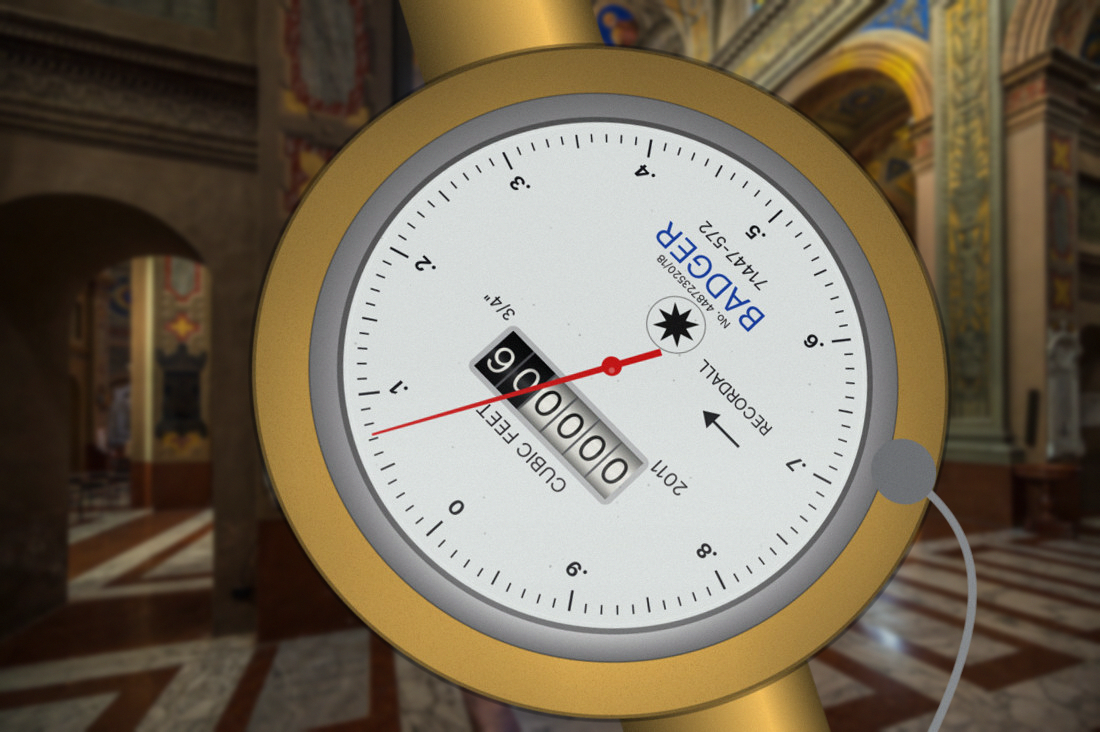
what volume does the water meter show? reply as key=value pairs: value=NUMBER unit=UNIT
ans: value=6.07 unit=ft³
